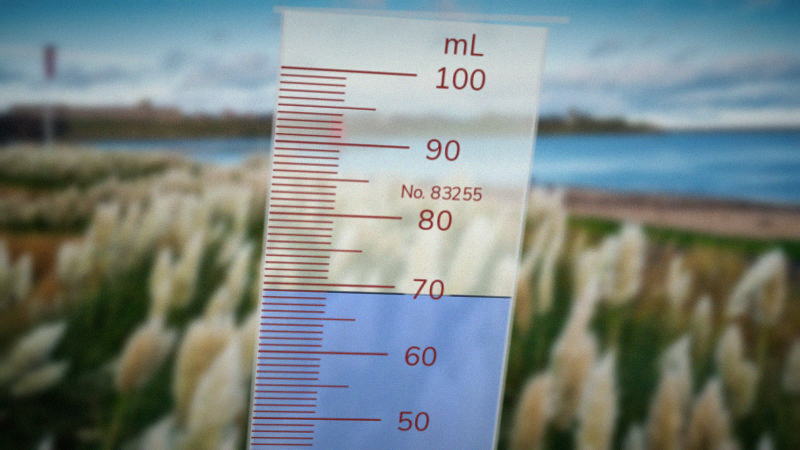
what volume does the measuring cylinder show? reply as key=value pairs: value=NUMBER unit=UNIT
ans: value=69 unit=mL
